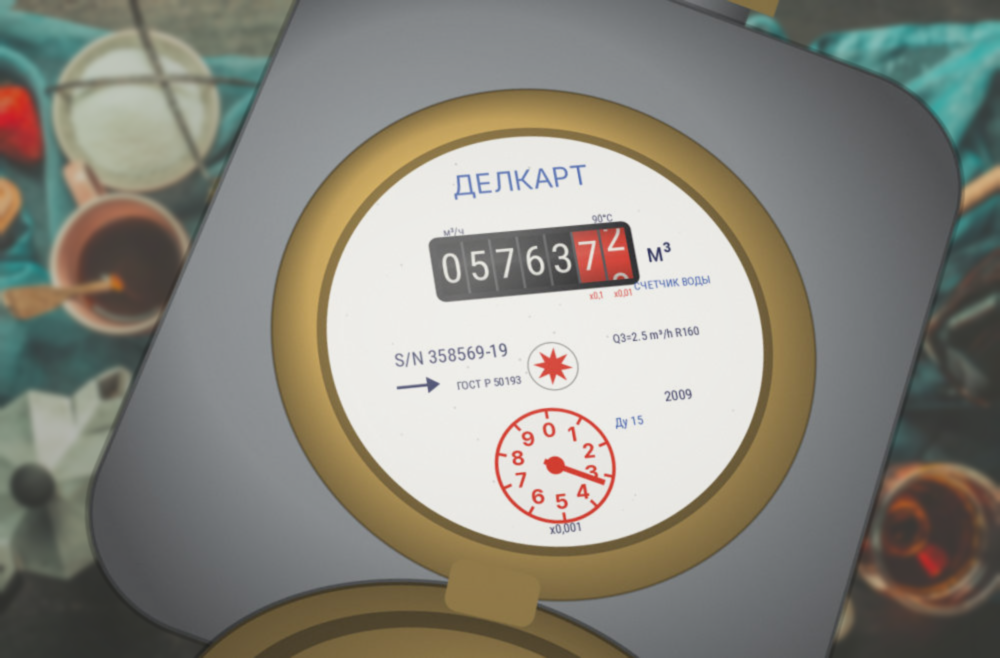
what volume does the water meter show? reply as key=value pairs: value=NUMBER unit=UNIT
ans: value=5763.723 unit=m³
